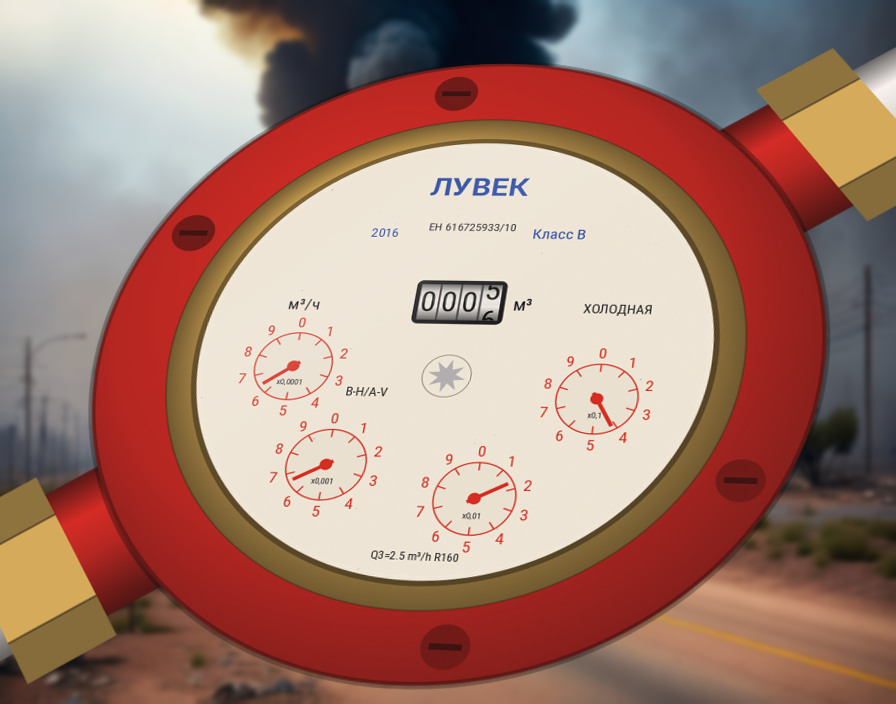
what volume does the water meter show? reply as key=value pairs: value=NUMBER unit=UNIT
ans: value=5.4166 unit=m³
